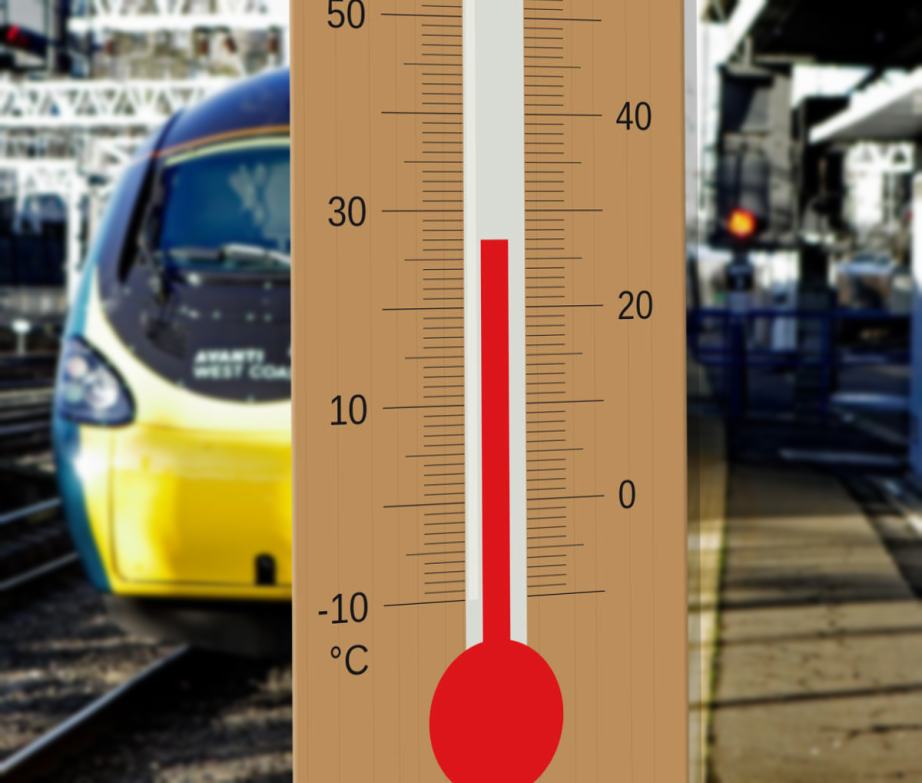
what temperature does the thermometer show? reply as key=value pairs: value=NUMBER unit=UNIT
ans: value=27 unit=°C
